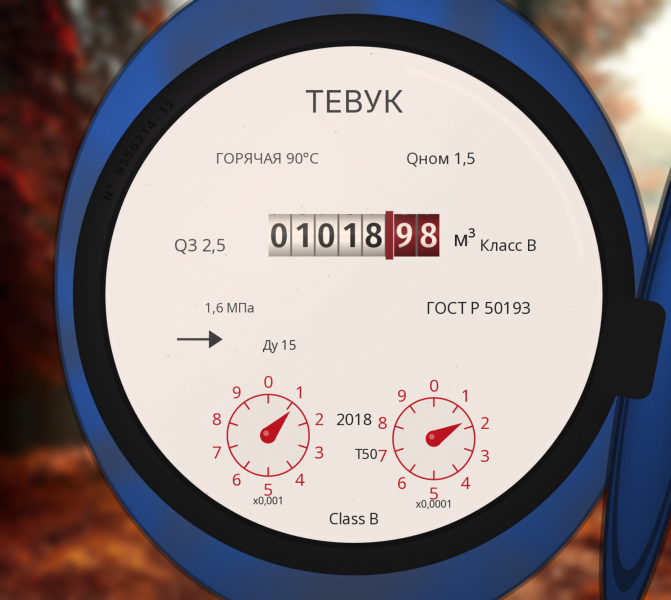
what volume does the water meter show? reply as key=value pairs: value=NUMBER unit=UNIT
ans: value=1018.9811 unit=m³
